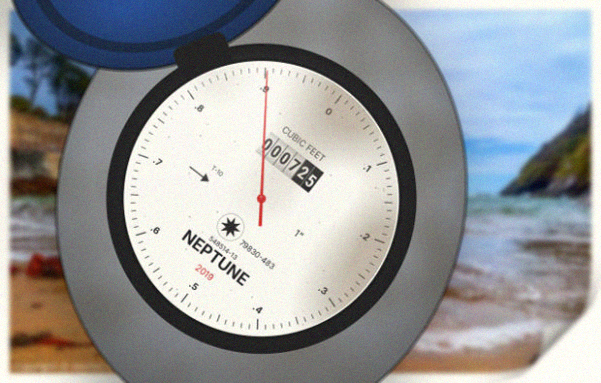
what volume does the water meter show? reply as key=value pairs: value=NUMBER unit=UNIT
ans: value=724.90 unit=ft³
